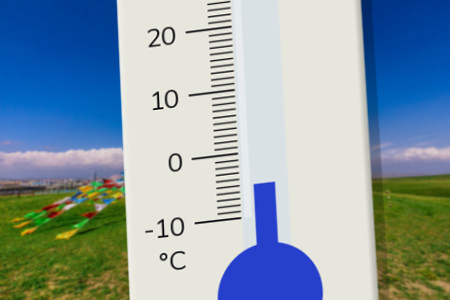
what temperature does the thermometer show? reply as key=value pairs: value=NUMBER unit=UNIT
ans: value=-5 unit=°C
